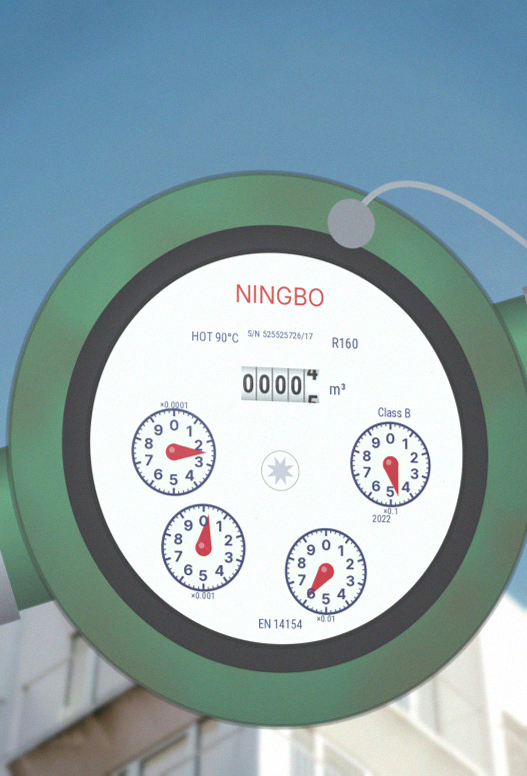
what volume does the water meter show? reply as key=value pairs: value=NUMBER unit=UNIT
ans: value=4.4602 unit=m³
